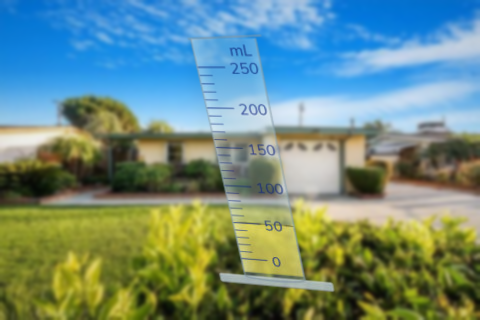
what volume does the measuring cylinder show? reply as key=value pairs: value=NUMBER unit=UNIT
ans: value=50 unit=mL
